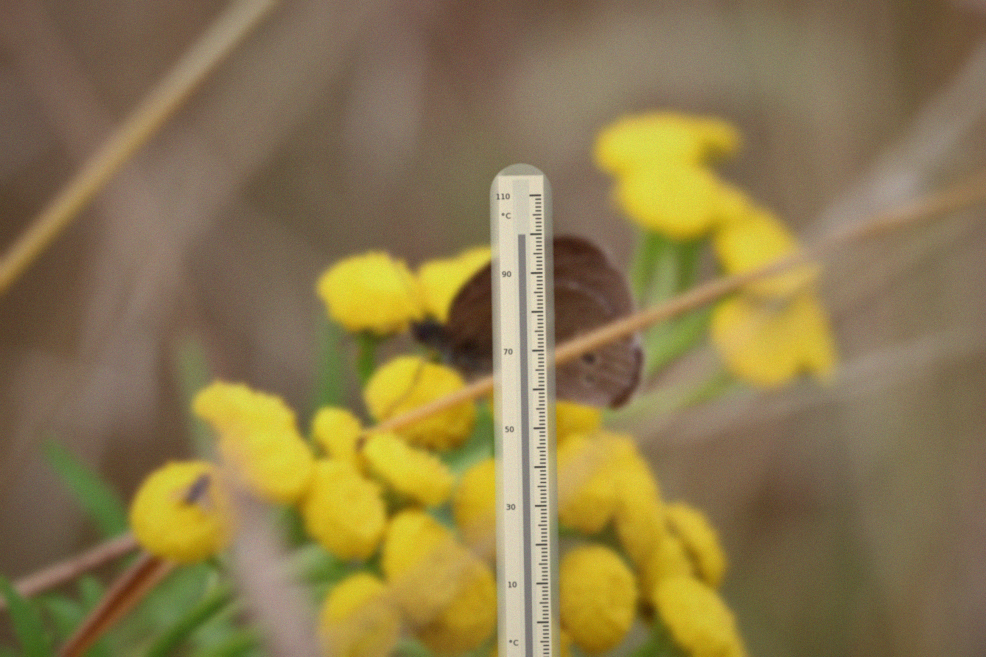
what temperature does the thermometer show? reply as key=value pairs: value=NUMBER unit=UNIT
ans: value=100 unit=°C
